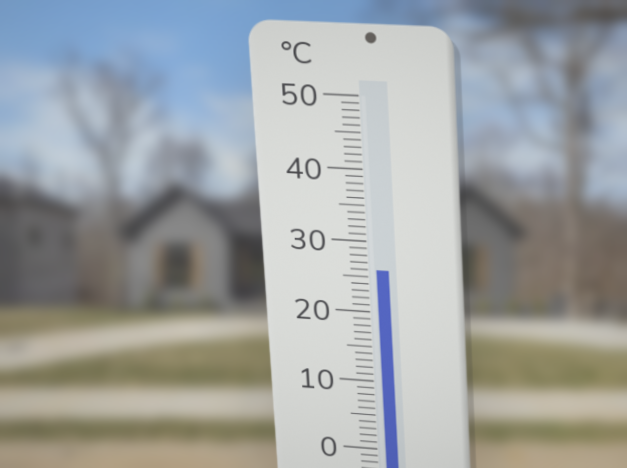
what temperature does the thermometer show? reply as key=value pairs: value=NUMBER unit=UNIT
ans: value=26 unit=°C
